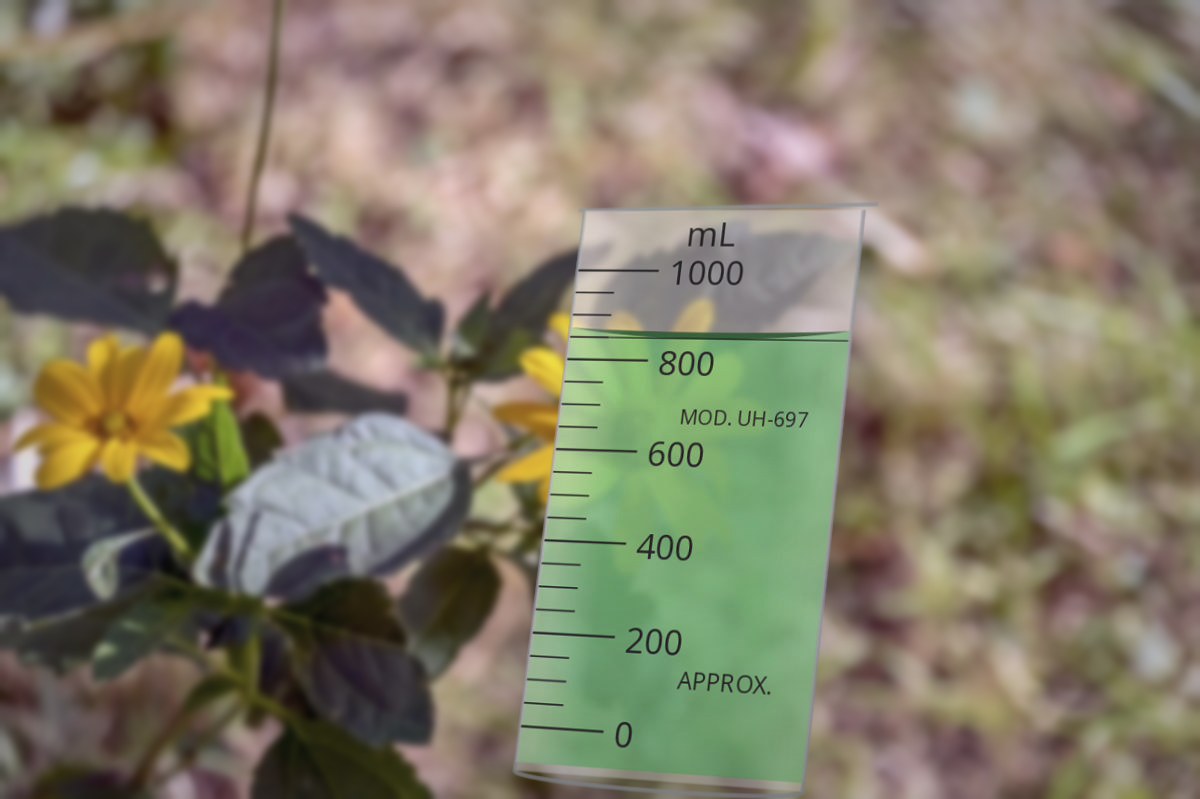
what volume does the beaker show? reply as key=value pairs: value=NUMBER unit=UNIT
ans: value=850 unit=mL
